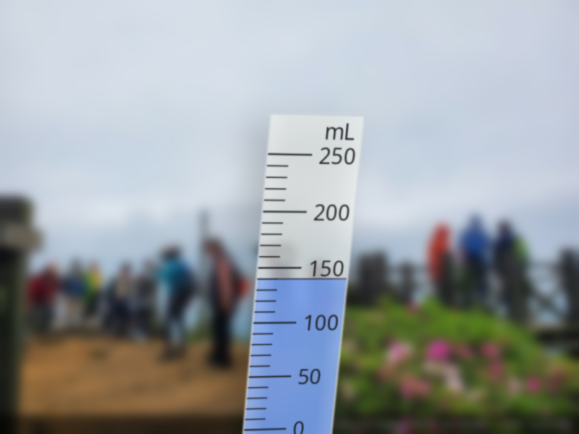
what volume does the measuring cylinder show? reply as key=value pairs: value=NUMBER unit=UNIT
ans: value=140 unit=mL
